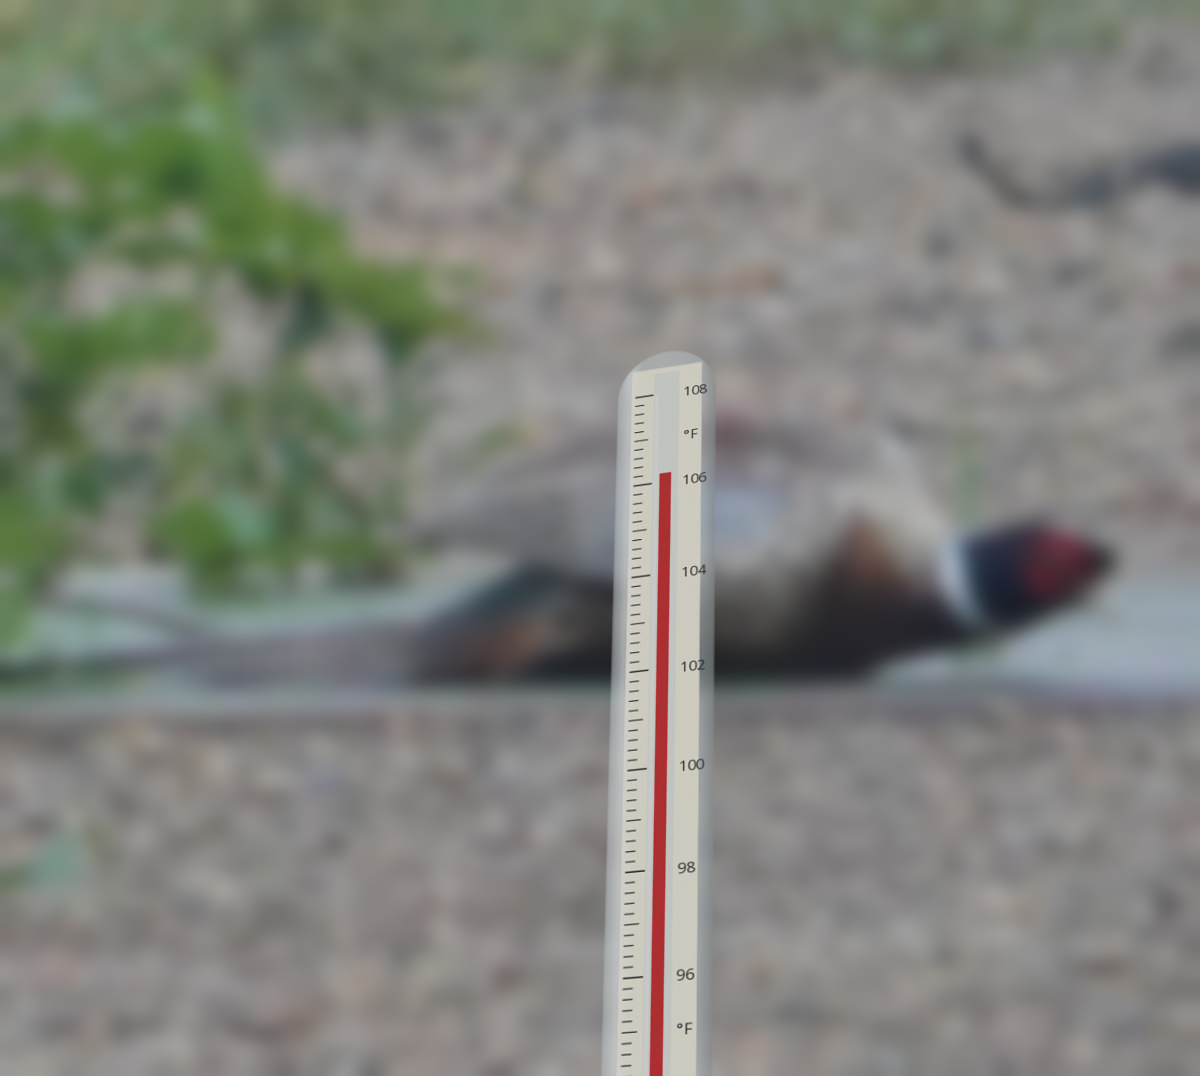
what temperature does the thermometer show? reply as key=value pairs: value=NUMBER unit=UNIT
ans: value=106.2 unit=°F
